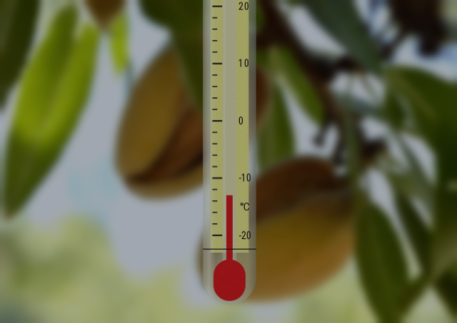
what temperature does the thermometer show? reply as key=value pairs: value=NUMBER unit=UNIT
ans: value=-13 unit=°C
